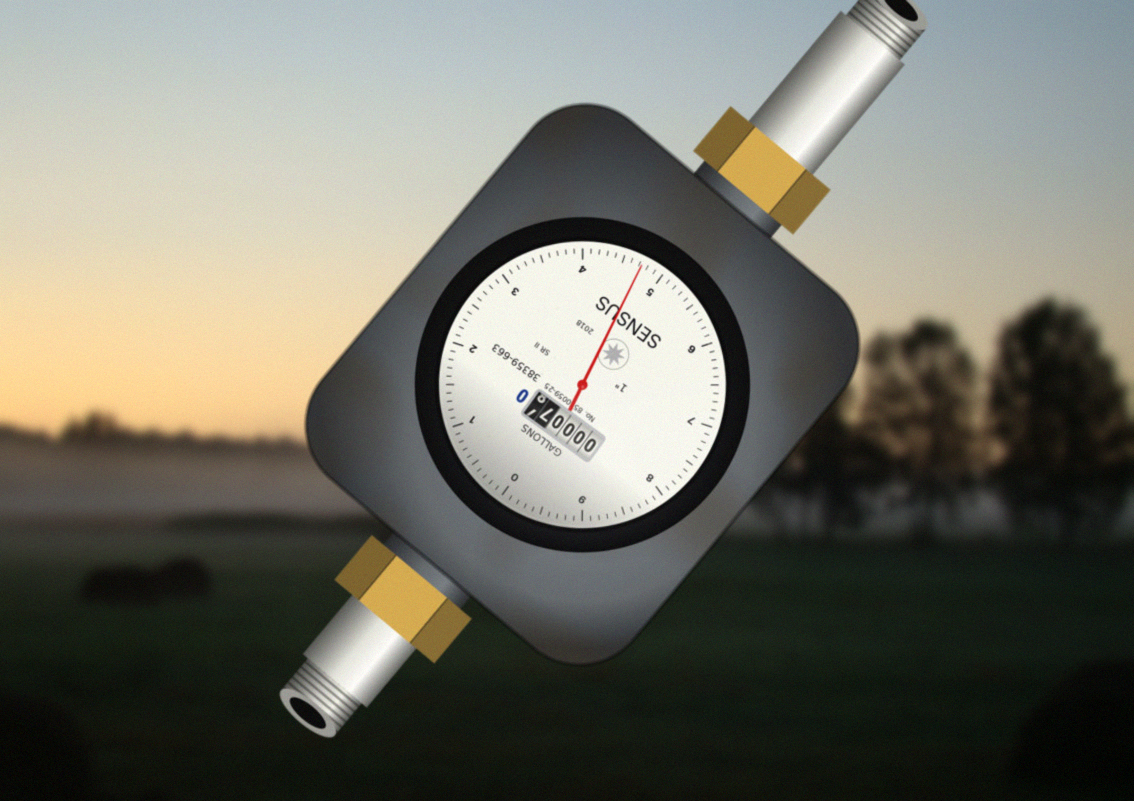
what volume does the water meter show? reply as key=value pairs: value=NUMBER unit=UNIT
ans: value=774.7 unit=gal
